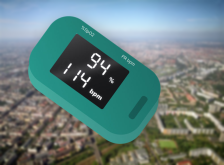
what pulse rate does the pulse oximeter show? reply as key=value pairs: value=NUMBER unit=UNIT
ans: value=114 unit=bpm
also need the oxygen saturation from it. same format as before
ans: value=94 unit=%
